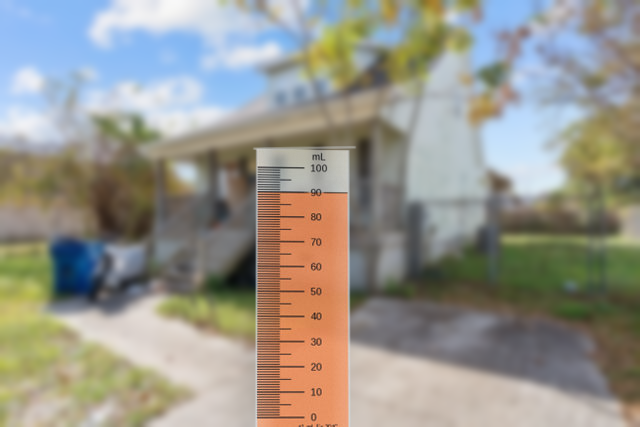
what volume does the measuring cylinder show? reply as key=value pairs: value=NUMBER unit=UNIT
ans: value=90 unit=mL
